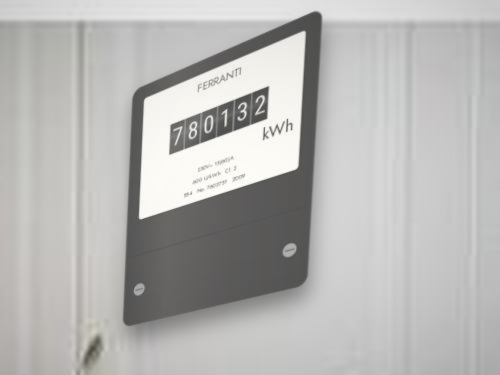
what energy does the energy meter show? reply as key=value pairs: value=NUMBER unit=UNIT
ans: value=780132 unit=kWh
